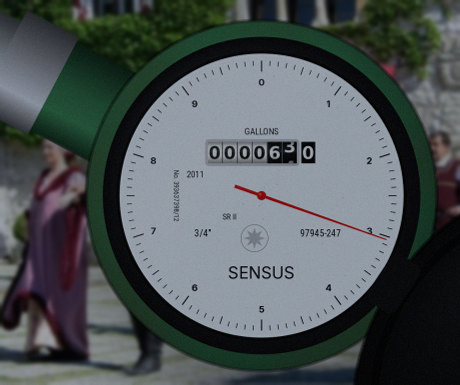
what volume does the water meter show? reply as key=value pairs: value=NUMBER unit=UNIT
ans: value=633.0 unit=gal
